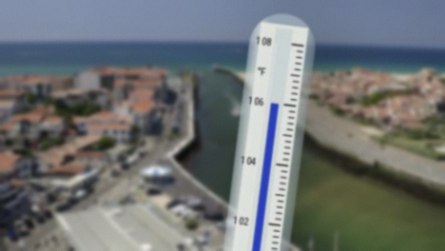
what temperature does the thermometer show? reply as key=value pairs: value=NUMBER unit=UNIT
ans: value=106 unit=°F
